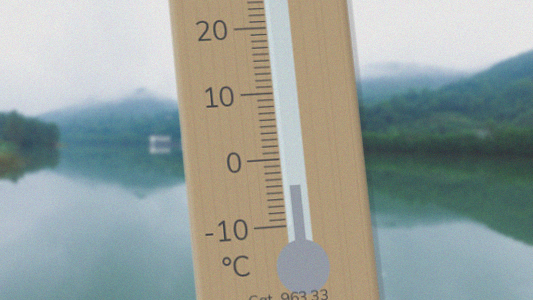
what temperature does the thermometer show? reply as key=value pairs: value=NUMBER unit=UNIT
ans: value=-4 unit=°C
